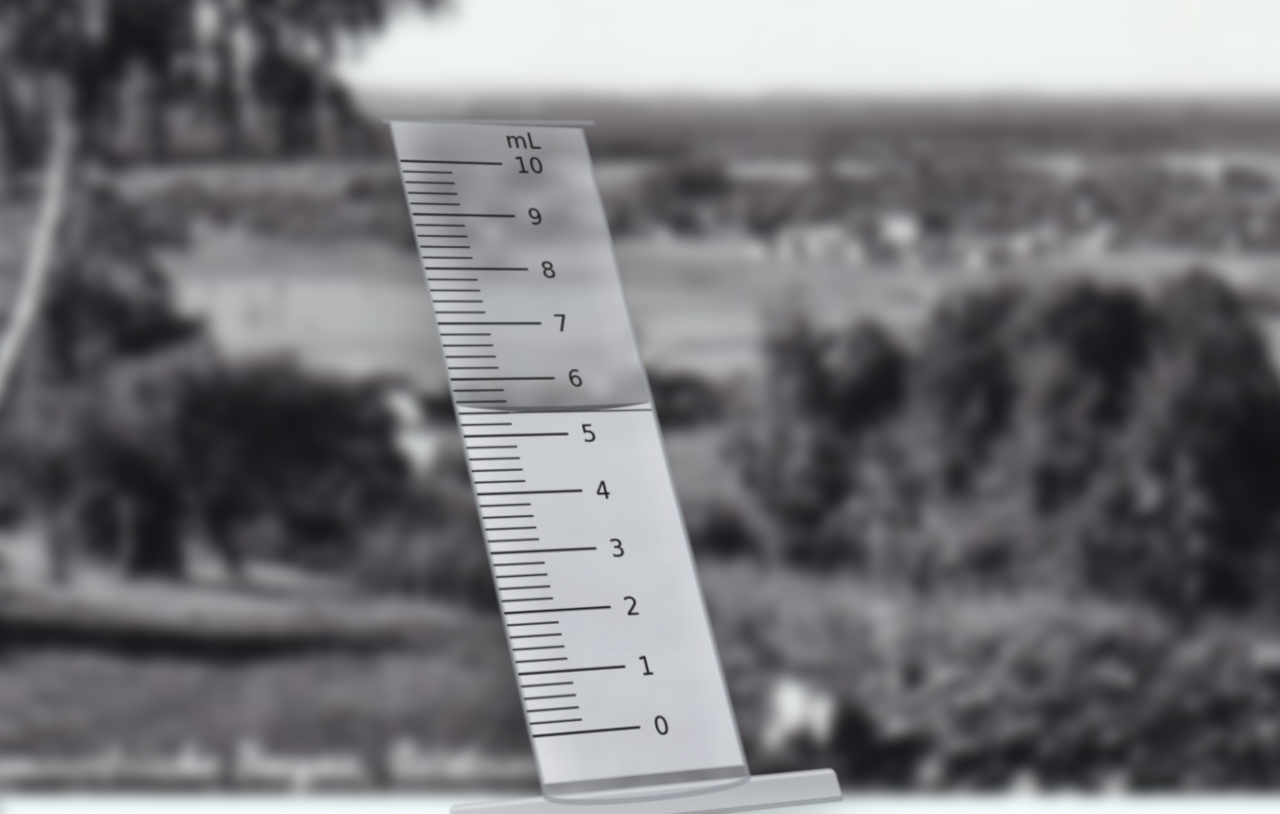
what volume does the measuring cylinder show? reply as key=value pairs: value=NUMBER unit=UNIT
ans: value=5.4 unit=mL
